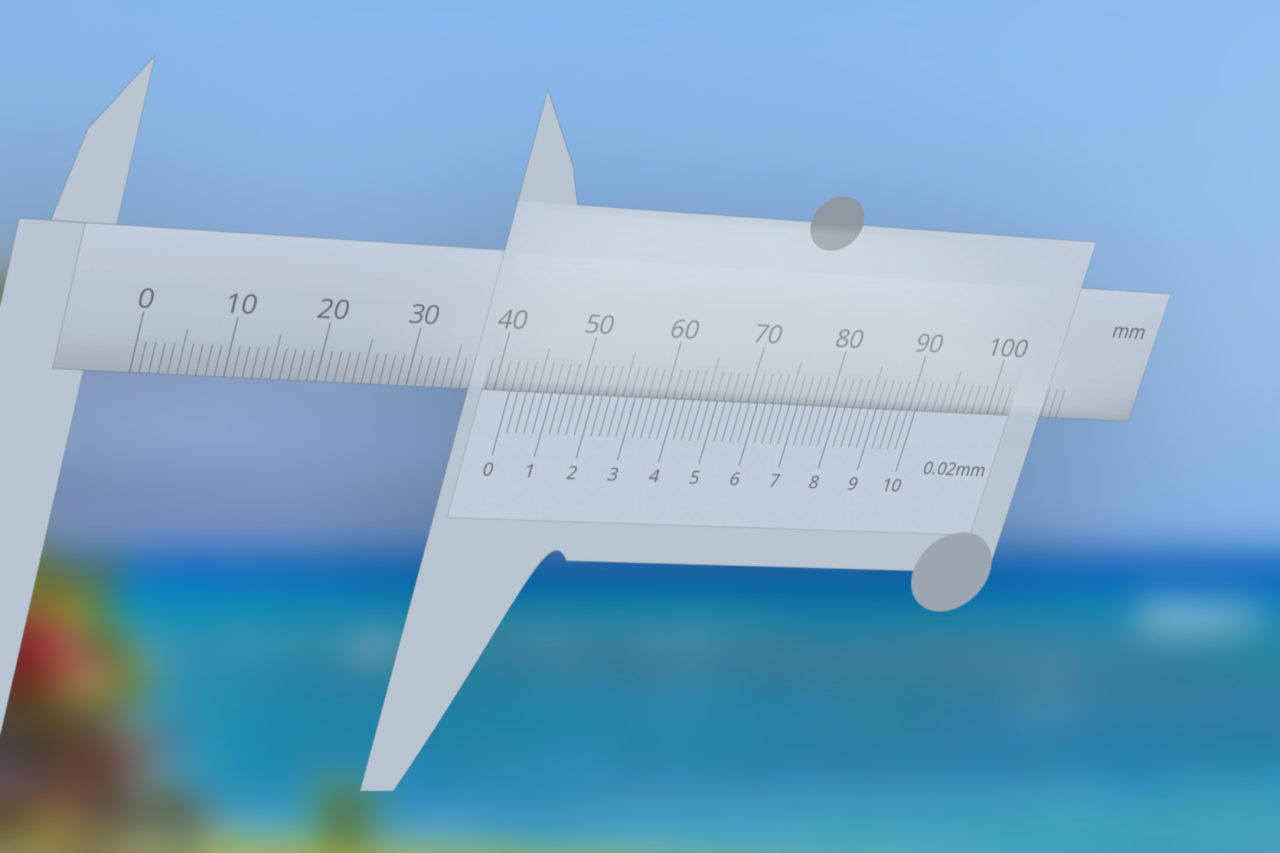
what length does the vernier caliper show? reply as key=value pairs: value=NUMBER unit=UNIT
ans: value=41.8 unit=mm
